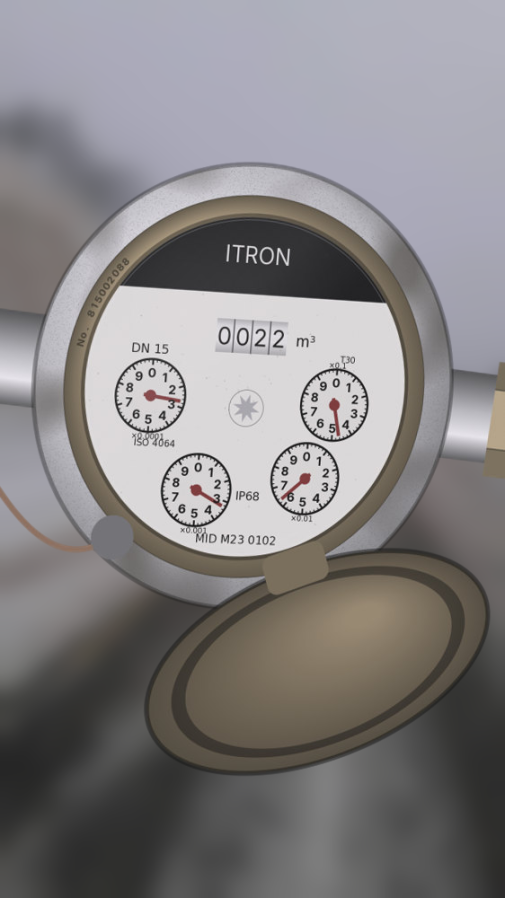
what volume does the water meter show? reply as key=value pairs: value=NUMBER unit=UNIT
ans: value=22.4632 unit=m³
